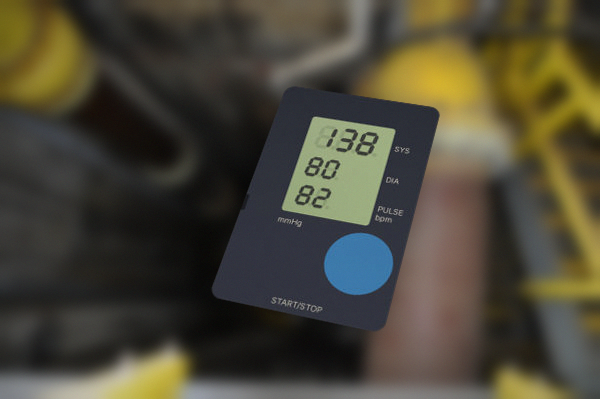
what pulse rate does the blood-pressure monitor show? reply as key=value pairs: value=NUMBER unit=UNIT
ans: value=82 unit=bpm
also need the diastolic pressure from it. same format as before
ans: value=80 unit=mmHg
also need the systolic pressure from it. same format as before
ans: value=138 unit=mmHg
